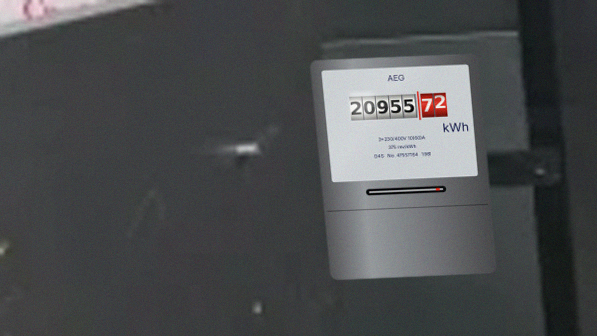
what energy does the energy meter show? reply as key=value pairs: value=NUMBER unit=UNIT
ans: value=20955.72 unit=kWh
